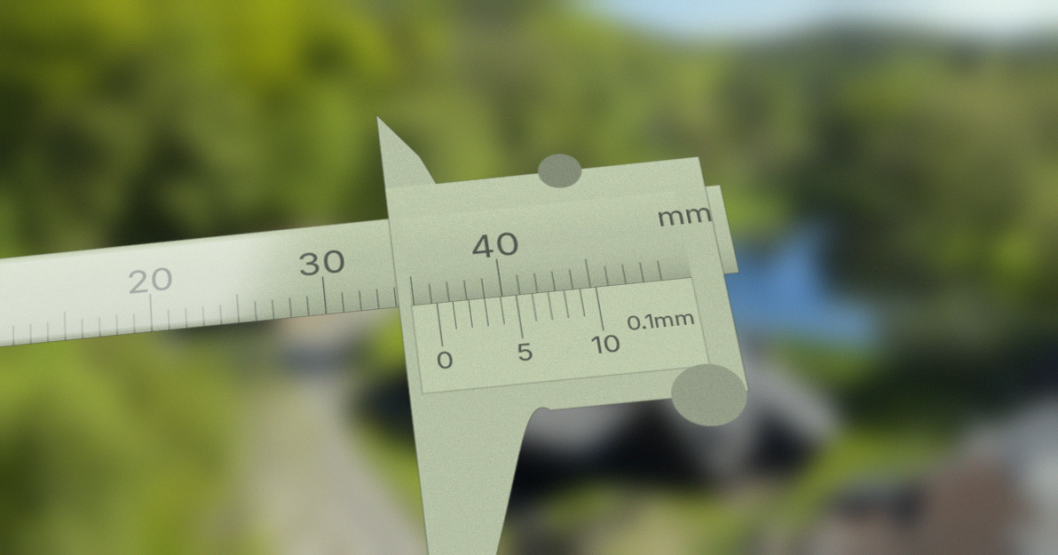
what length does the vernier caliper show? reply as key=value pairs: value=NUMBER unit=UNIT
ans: value=36.3 unit=mm
